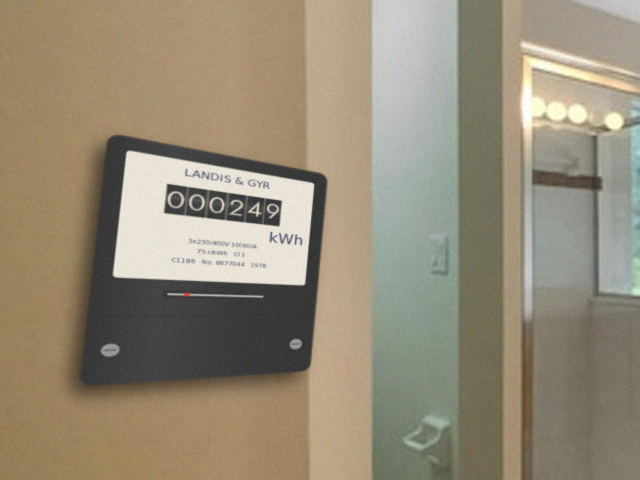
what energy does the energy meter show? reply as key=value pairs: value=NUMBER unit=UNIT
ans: value=249 unit=kWh
